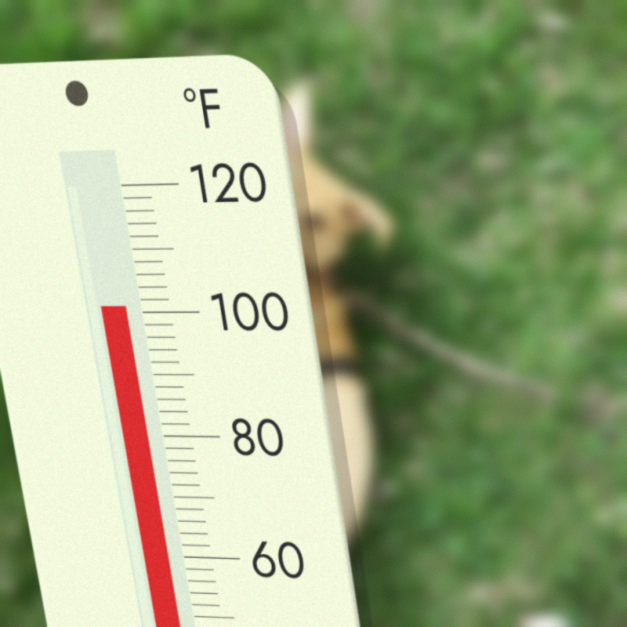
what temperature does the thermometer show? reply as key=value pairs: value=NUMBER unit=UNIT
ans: value=101 unit=°F
